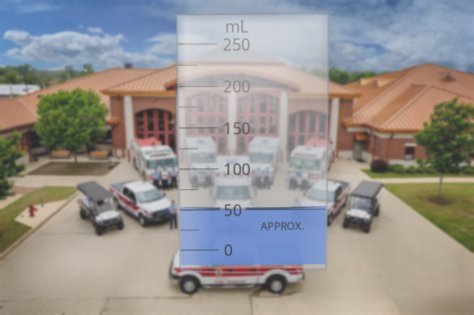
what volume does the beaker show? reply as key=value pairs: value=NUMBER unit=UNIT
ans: value=50 unit=mL
